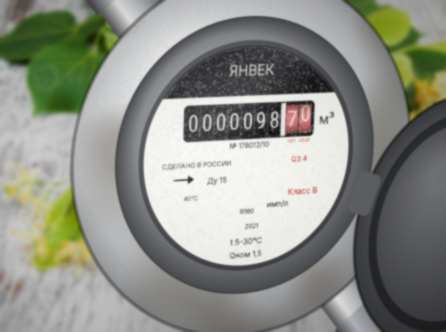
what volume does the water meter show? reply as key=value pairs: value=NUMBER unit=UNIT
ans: value=98.70 unit=m³
